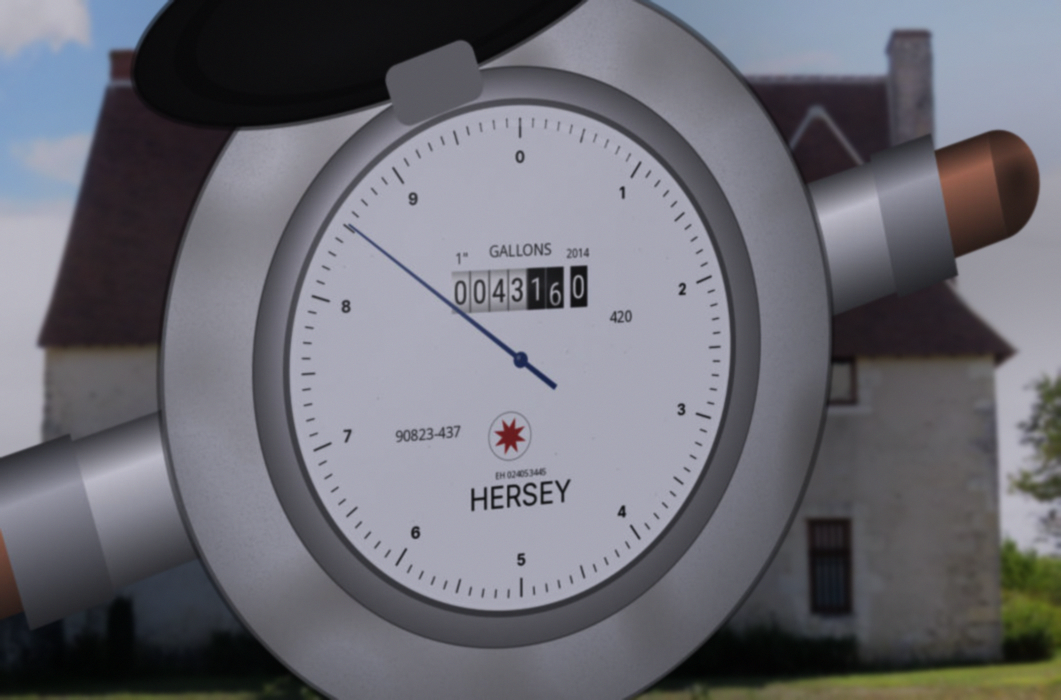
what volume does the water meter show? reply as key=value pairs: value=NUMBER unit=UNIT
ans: value=43158.5 unit=gal
